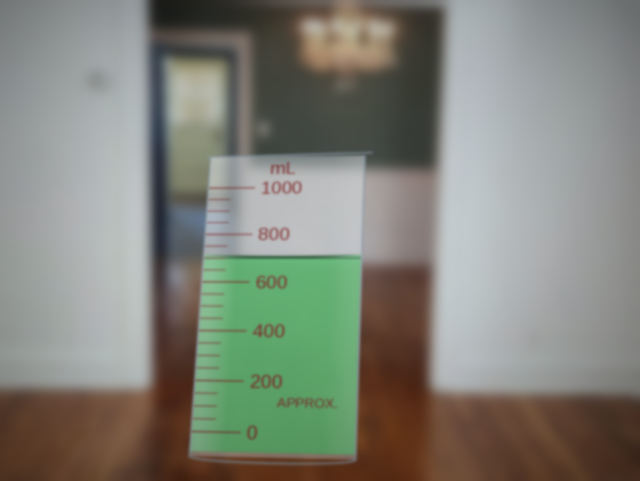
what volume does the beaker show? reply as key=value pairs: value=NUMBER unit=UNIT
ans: value=700 unit=mL
